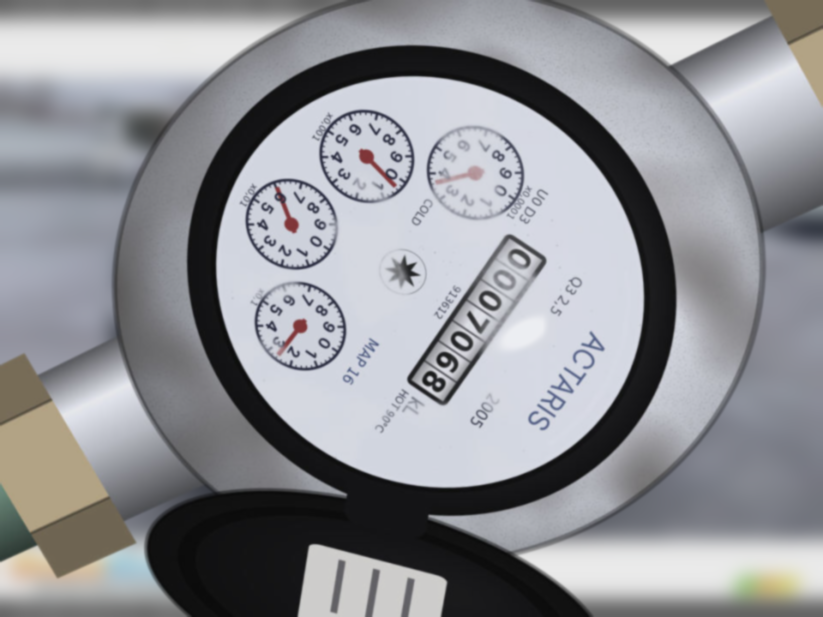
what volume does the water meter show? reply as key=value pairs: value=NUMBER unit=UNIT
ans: value=7068.2603 unit=kL
